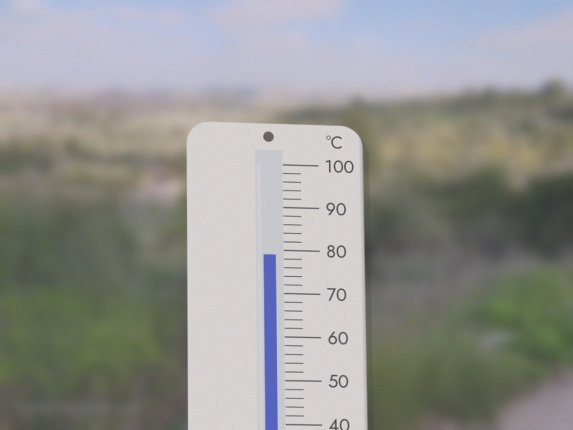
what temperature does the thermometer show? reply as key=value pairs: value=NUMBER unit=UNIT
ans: value=79 unit=°C
